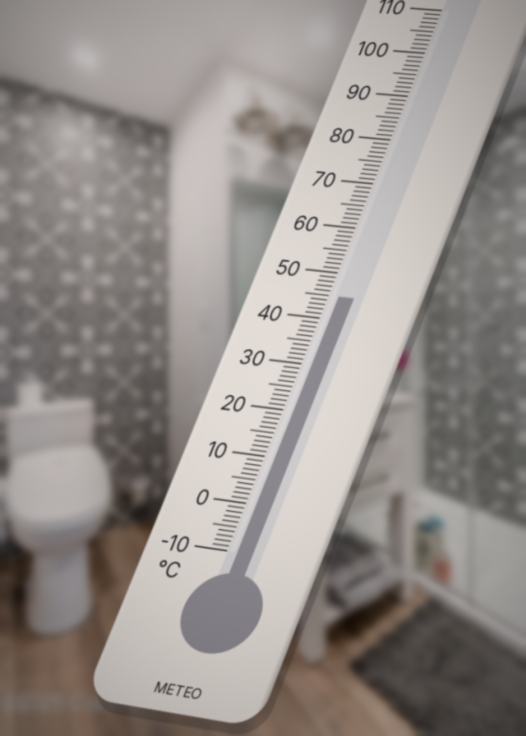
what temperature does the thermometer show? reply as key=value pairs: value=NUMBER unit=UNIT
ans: value=45 unit=°C
